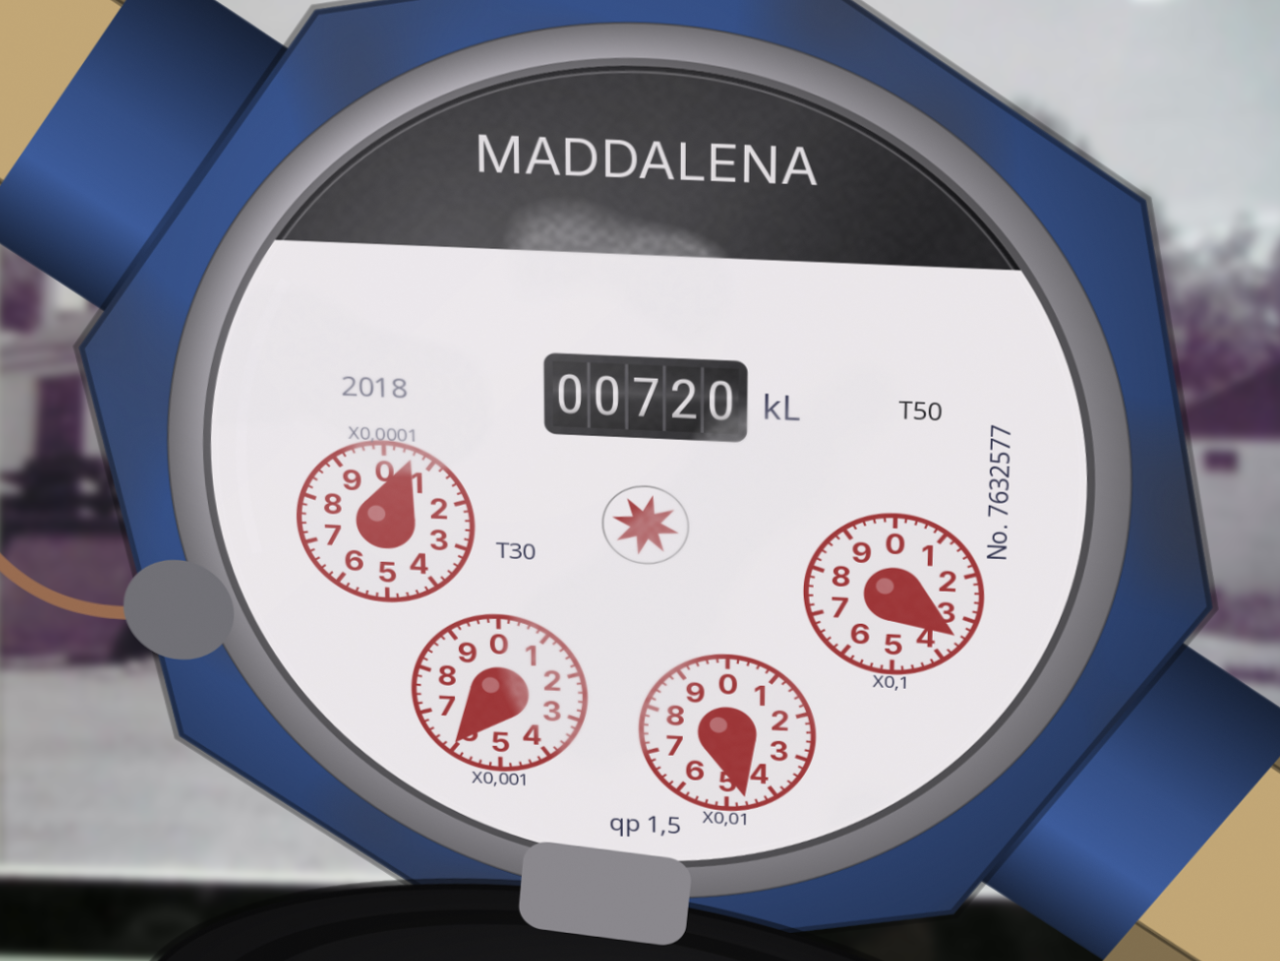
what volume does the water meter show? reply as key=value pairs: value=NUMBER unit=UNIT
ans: value=720.3460 unit=kL
